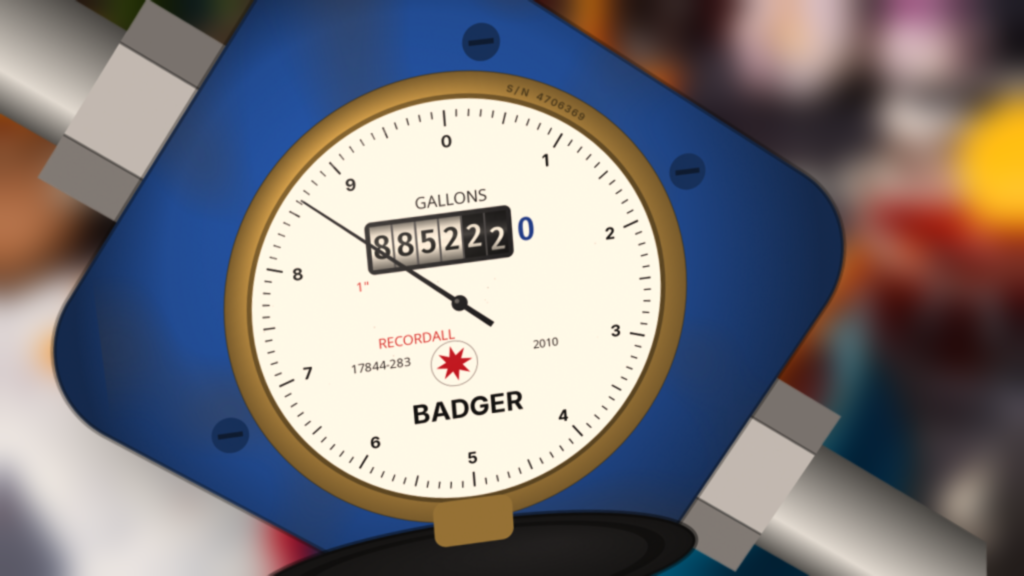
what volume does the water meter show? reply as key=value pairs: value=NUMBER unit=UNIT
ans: value=8852218.6 unit=gal
